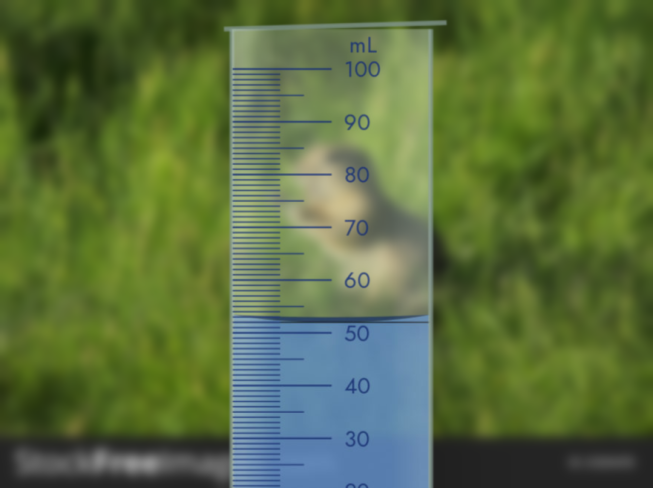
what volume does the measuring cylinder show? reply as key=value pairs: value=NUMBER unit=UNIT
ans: value=52 unit=mL
